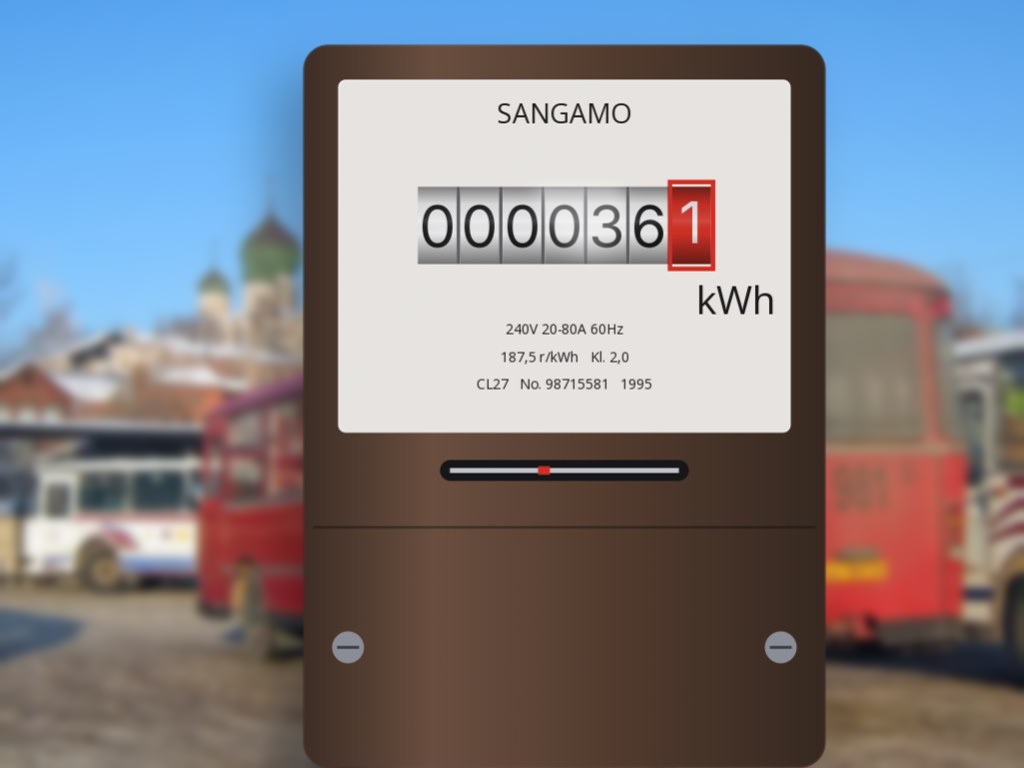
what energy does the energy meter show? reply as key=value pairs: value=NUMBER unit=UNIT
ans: value=36.1 unit=kWh
